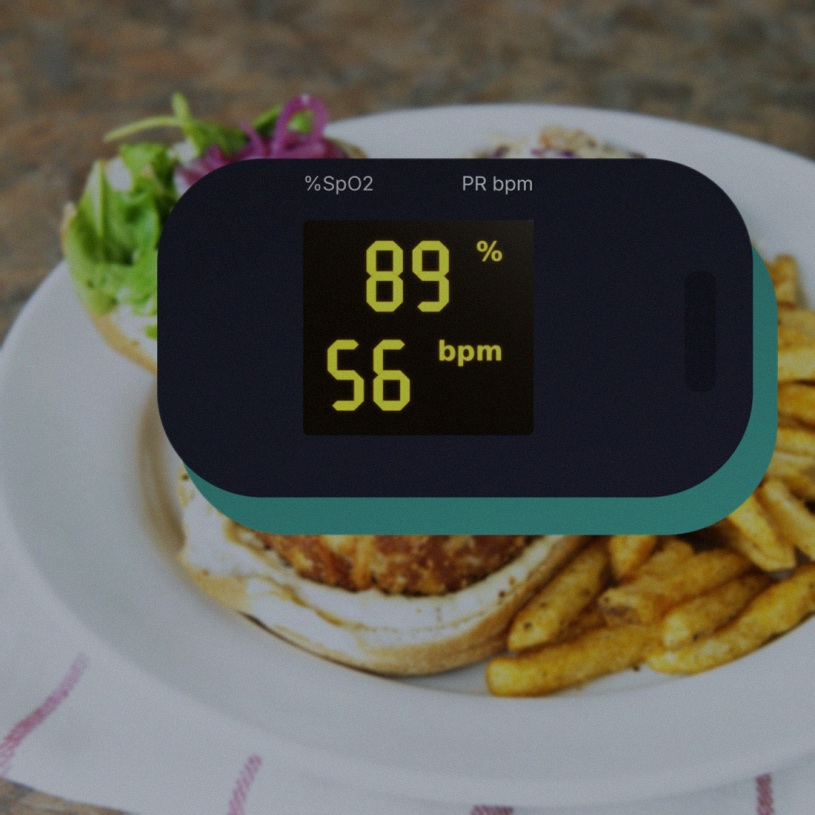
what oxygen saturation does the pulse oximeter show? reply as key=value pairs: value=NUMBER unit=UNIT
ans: value=89 unit=%
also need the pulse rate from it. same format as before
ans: value=56 unit=bpm
